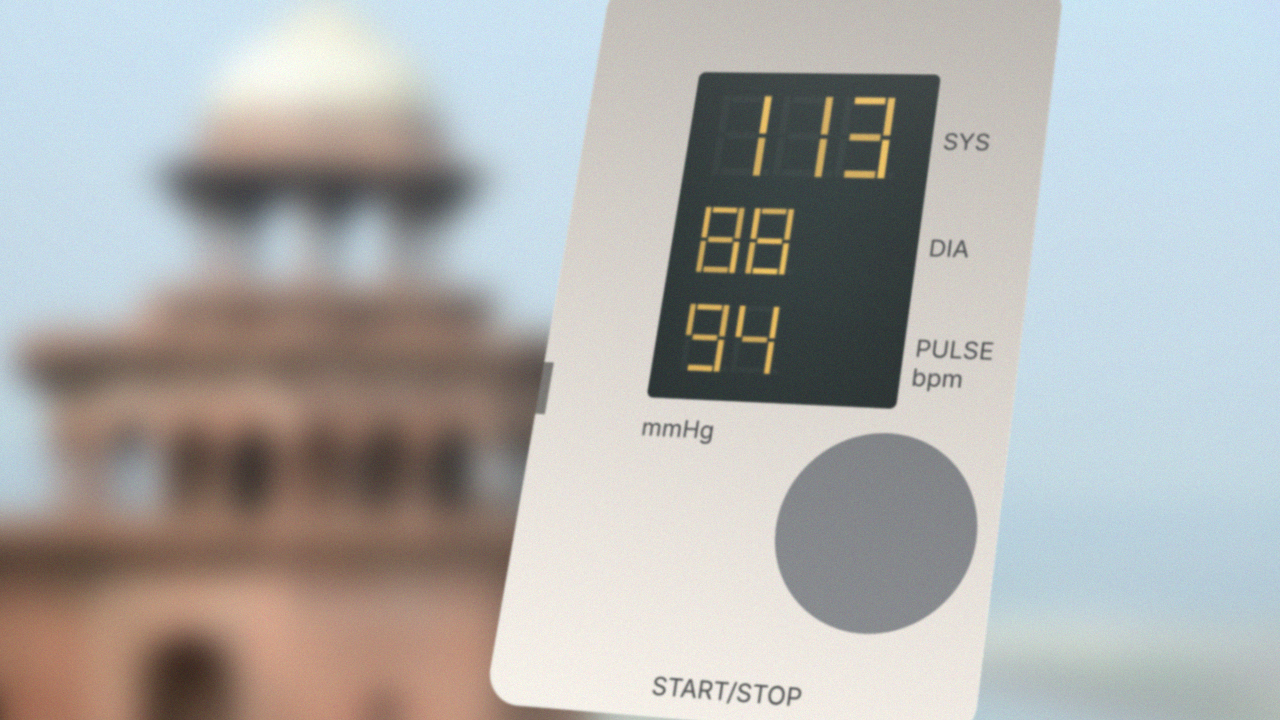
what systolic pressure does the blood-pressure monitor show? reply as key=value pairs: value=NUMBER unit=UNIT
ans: value=113 unit=mmHg
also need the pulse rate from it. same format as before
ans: value=94 unit=bpm
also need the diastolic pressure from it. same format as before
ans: value=88 unit=mmHg
